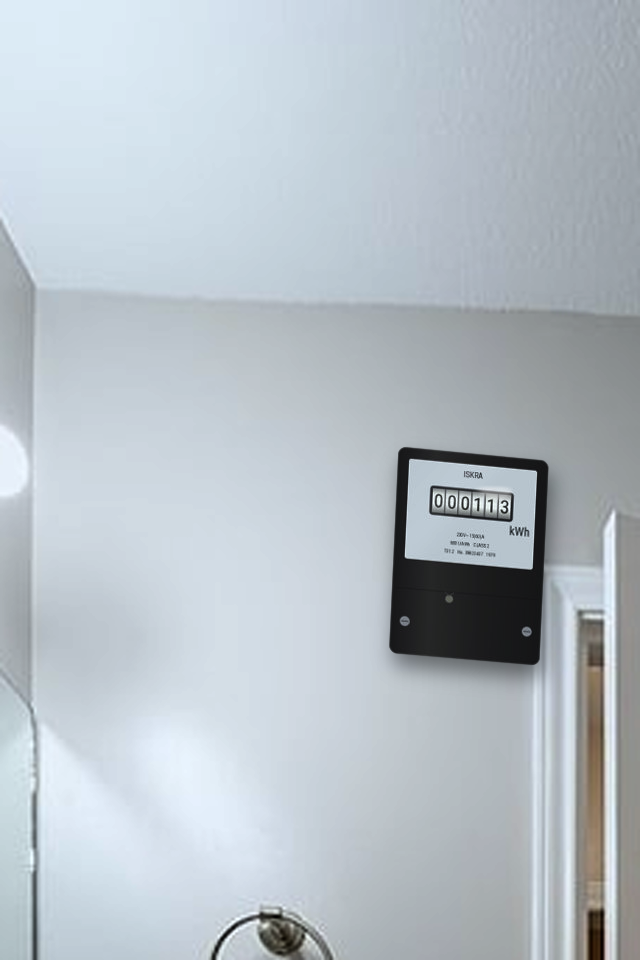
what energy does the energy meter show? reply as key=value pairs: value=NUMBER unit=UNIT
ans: value=113 unit=kWh
